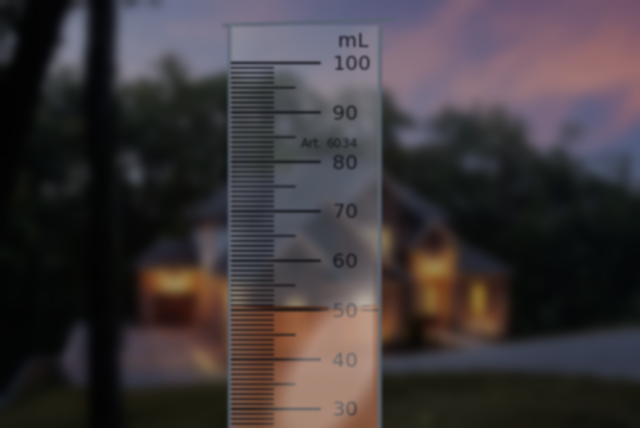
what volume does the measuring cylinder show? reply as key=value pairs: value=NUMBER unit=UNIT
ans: value=50 unit=mL
